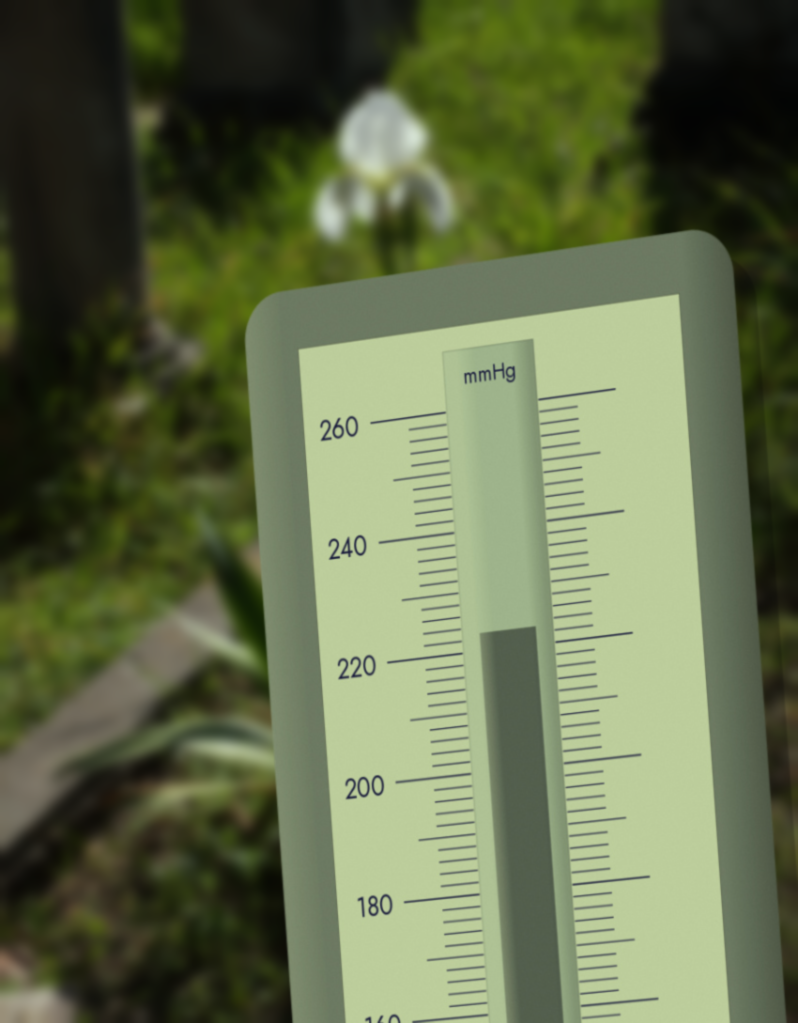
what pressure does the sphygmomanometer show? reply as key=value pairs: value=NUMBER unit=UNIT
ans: value=223 unit=mmHg
